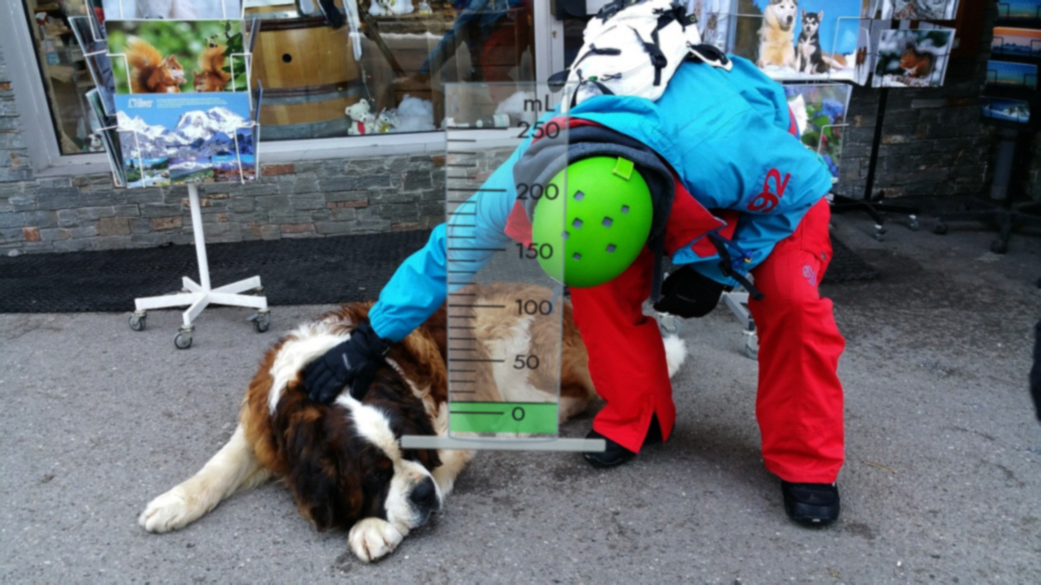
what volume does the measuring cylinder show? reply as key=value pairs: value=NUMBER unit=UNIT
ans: value=10 unit=mL
